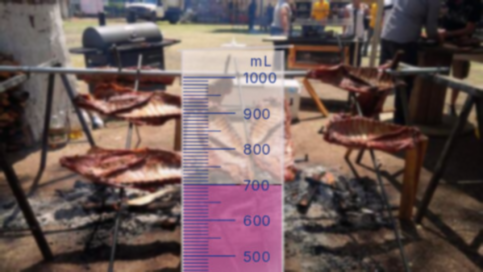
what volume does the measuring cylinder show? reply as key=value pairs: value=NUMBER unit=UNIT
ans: value=700 unit=mL
